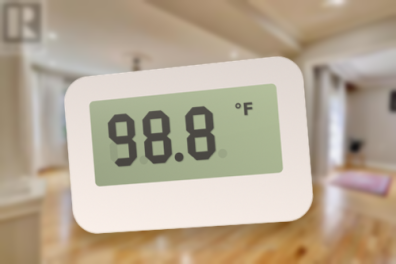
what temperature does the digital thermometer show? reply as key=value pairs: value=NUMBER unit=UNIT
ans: value=98.8 unit=°F
